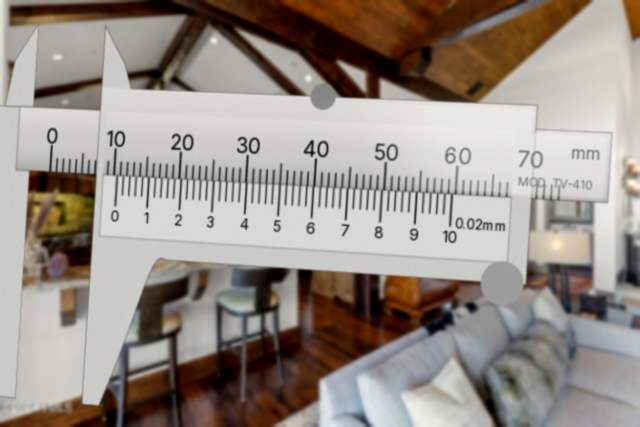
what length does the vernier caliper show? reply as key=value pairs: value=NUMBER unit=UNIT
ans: value=10.5 unit=mm
